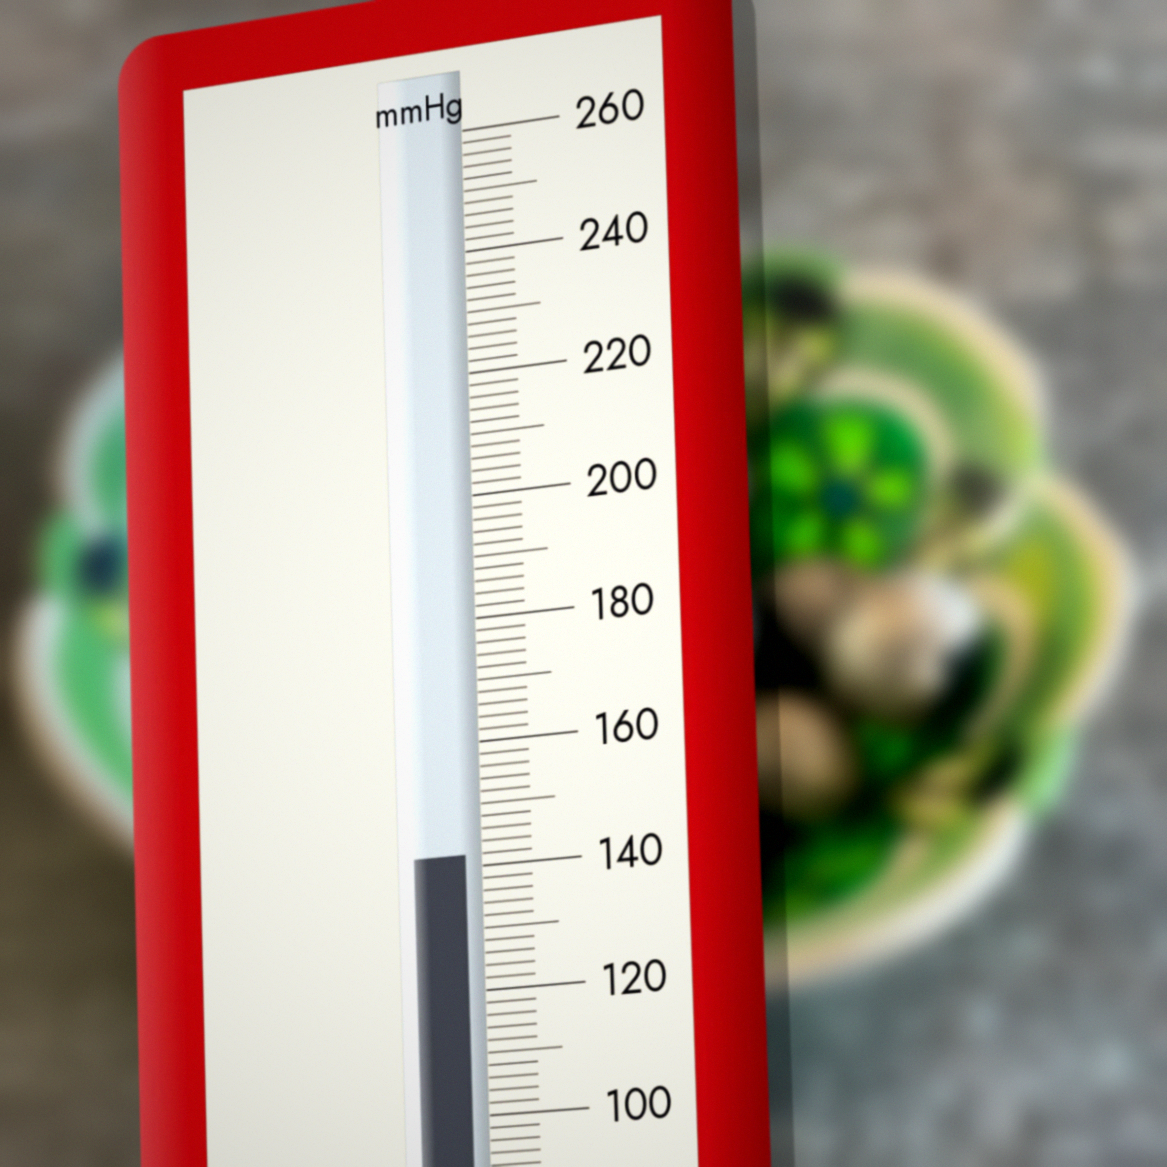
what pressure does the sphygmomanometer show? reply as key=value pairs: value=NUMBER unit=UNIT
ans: value=142 unit=mmHg
